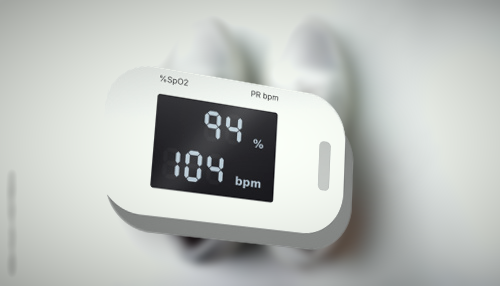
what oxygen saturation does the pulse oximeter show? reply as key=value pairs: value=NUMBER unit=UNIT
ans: value=94 unit=%
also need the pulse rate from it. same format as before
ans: value=104 unit=bpm
